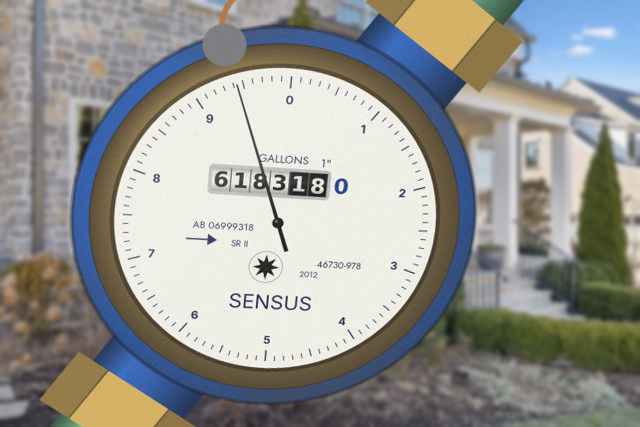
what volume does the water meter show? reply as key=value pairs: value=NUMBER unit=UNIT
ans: value=6183179.4 unit=gal
